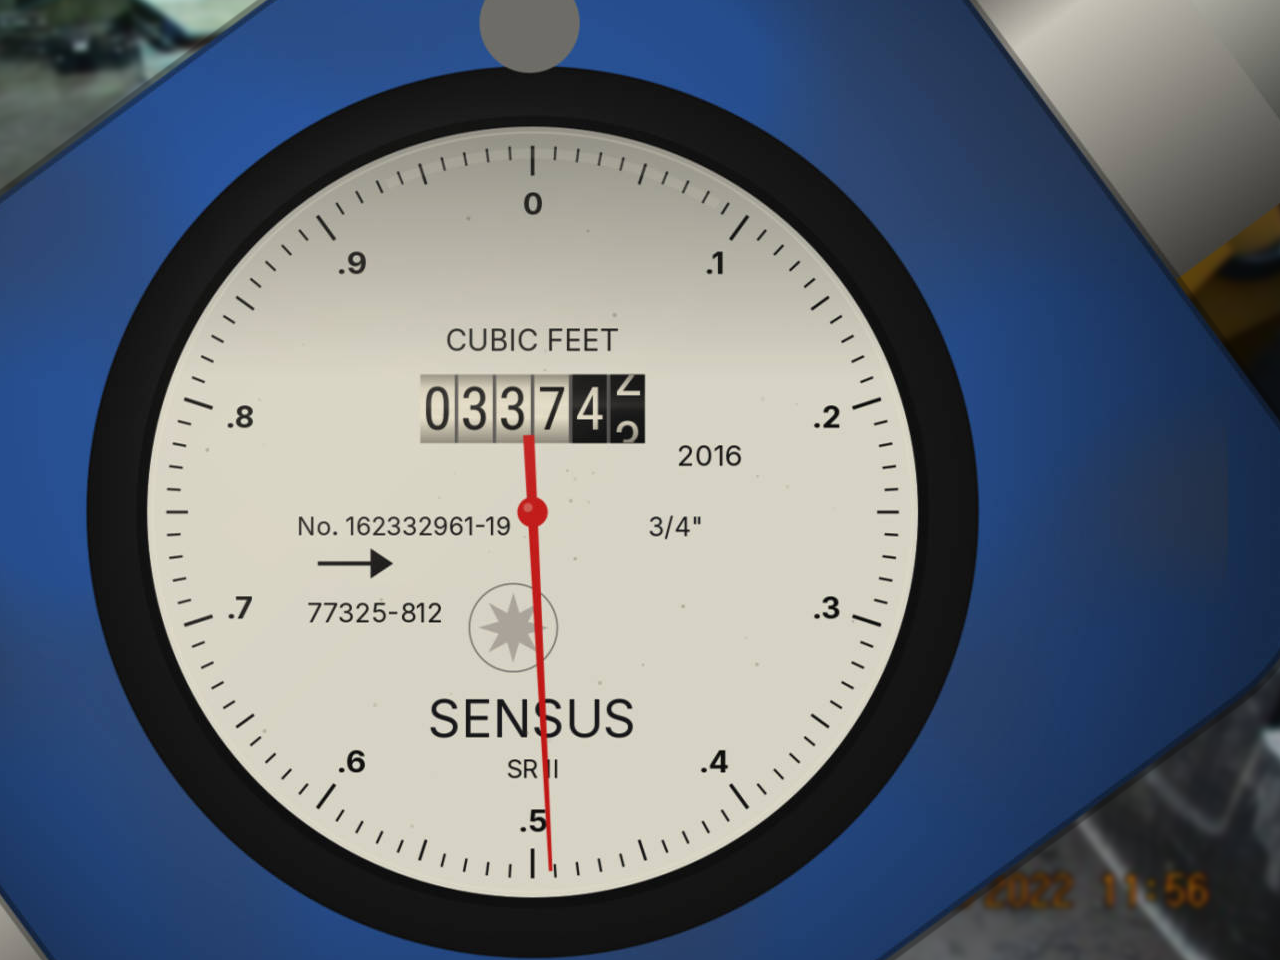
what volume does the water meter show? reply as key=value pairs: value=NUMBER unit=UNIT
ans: value=33742.49 unit=ft³
